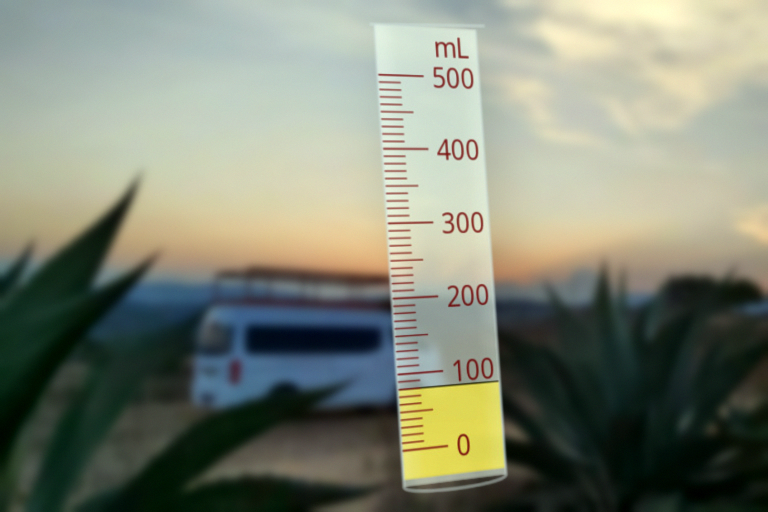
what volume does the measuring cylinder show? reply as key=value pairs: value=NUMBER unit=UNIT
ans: value=80 unit=mL
